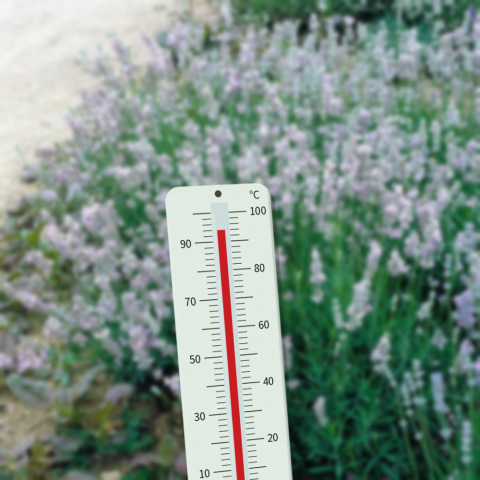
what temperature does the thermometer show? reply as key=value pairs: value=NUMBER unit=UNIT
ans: value=94 unit=°C
